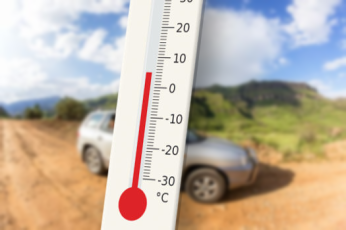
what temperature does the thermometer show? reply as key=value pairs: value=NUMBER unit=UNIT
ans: value=5 unit=°C
